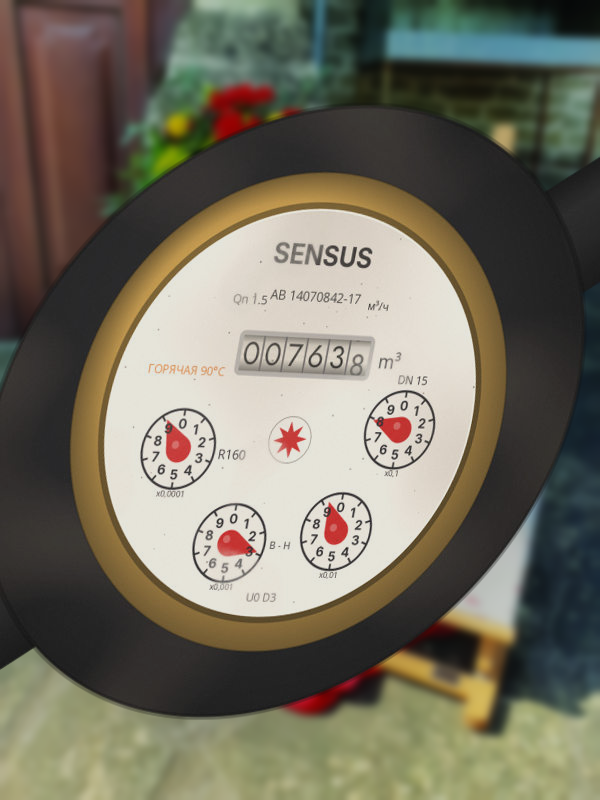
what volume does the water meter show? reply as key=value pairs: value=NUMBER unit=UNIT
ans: value=7637.7929 unit=m³
